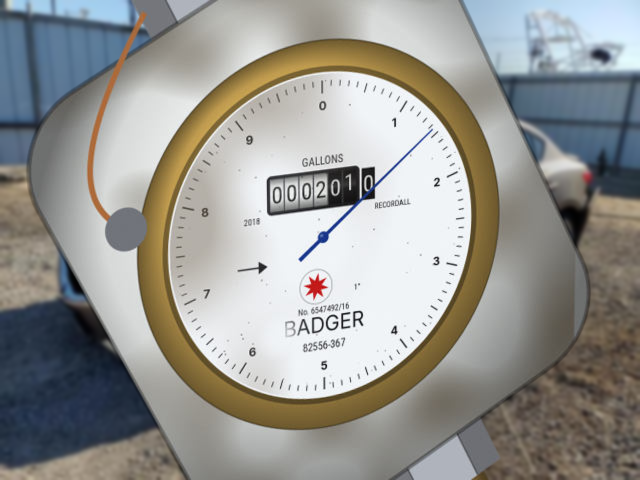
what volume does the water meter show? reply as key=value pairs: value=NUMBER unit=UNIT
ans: value=2011.4 unit=gal
